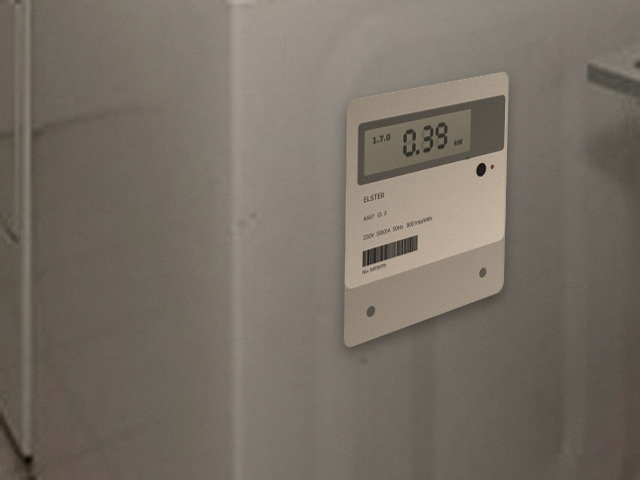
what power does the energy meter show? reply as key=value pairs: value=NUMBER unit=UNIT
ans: value=0.39 unit=kW
